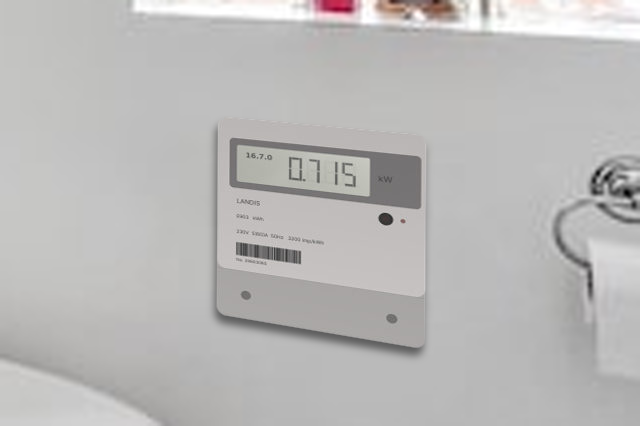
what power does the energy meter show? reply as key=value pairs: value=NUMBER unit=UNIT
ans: value=0.715 unit=kW
